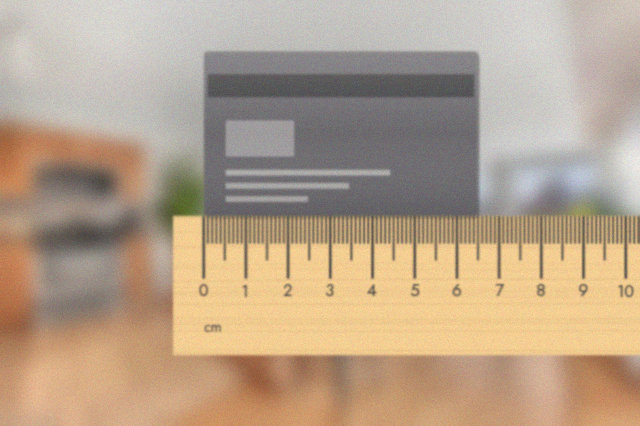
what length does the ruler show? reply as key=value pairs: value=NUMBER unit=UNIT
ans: value=6.5 unit=cm
